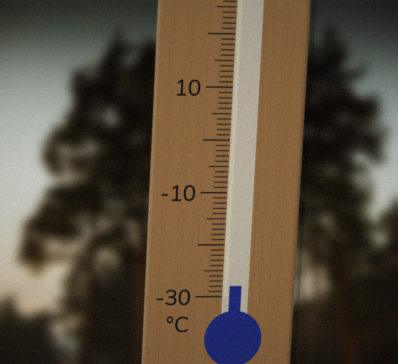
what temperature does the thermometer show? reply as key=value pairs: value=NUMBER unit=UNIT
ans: value=-28 unit=°C
